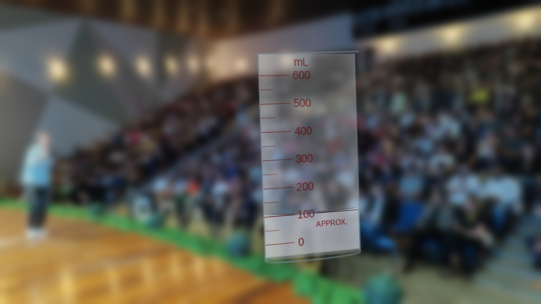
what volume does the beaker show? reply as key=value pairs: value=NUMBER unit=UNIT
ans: value=100 unit=mL
